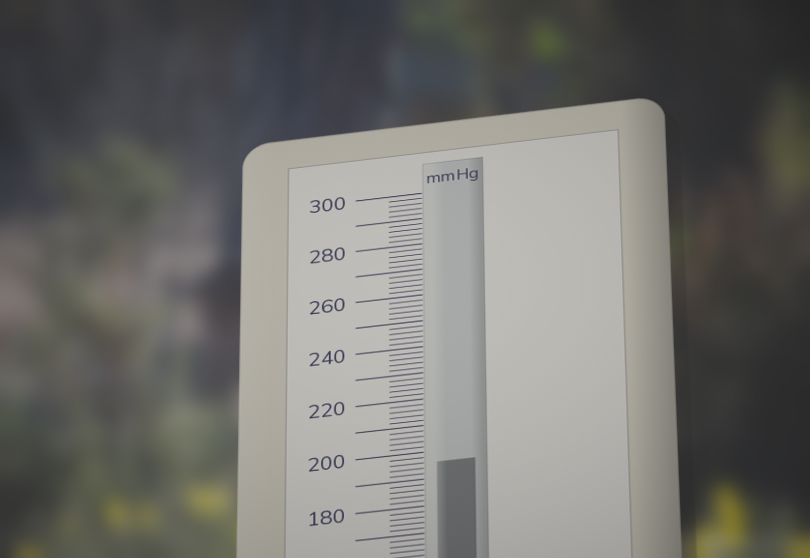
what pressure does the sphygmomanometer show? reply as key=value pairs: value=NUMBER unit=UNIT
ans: value=196 unit=mmHg
